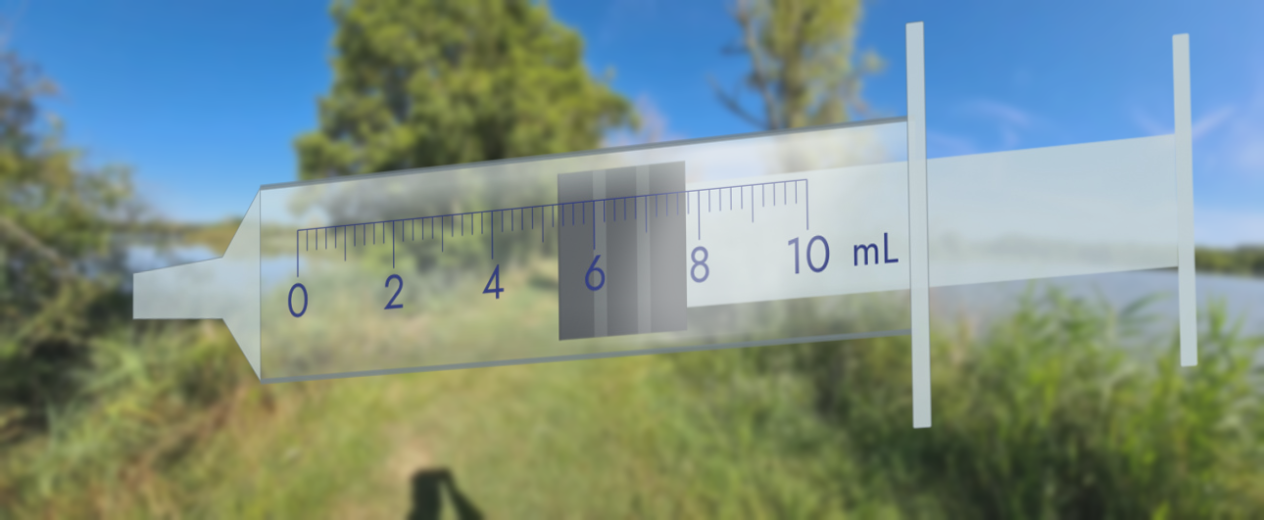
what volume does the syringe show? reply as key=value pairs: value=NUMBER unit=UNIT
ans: value=5.3 unit=mL
